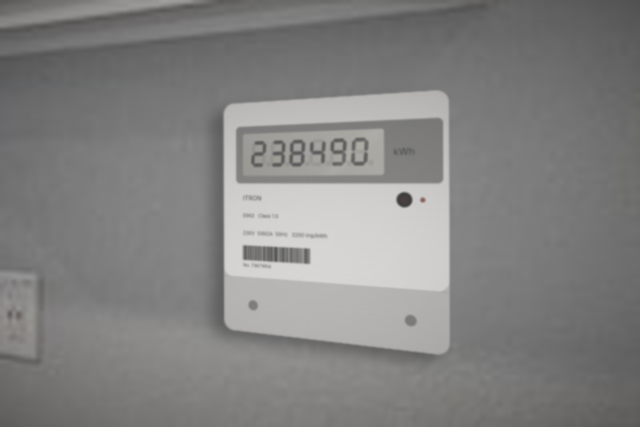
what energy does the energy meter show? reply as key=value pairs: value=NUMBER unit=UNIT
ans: value=238490 unit=kWh
